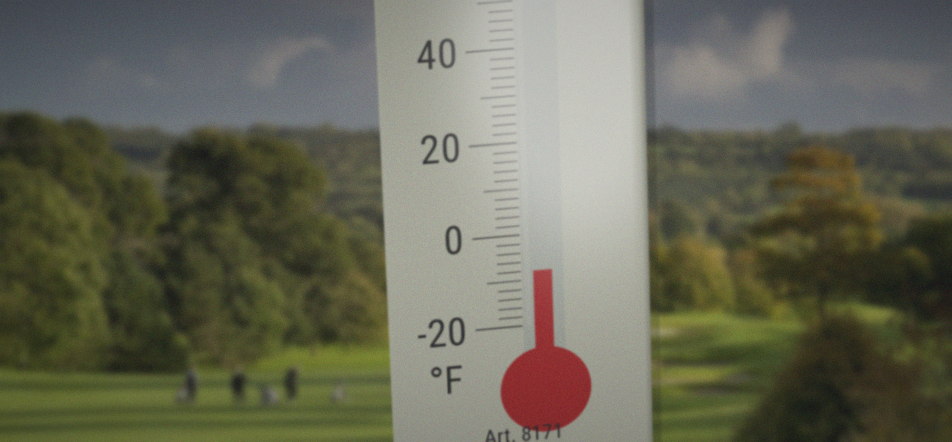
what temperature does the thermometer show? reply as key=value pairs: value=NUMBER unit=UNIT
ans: value=-8 unit=°F
